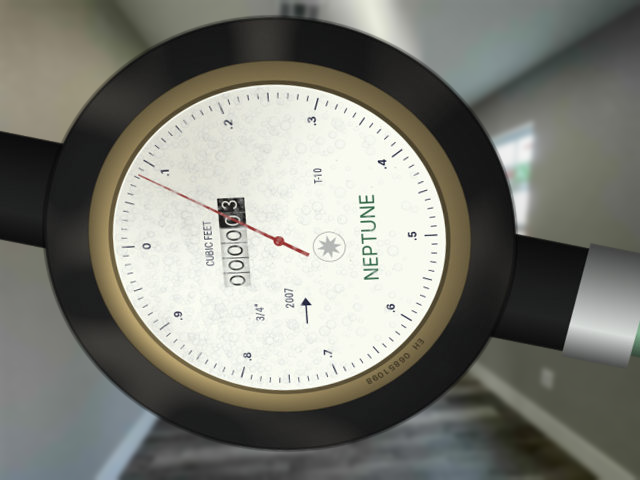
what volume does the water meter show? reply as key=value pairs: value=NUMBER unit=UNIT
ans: value=3.08 unit=ft³
